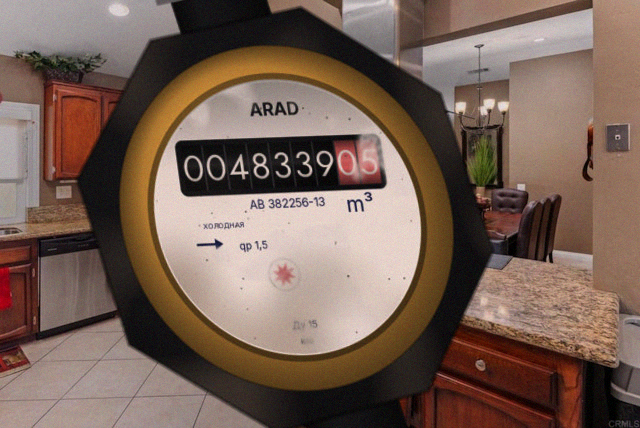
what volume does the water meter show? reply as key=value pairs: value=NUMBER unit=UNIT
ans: value=48339.05 unit=m³
